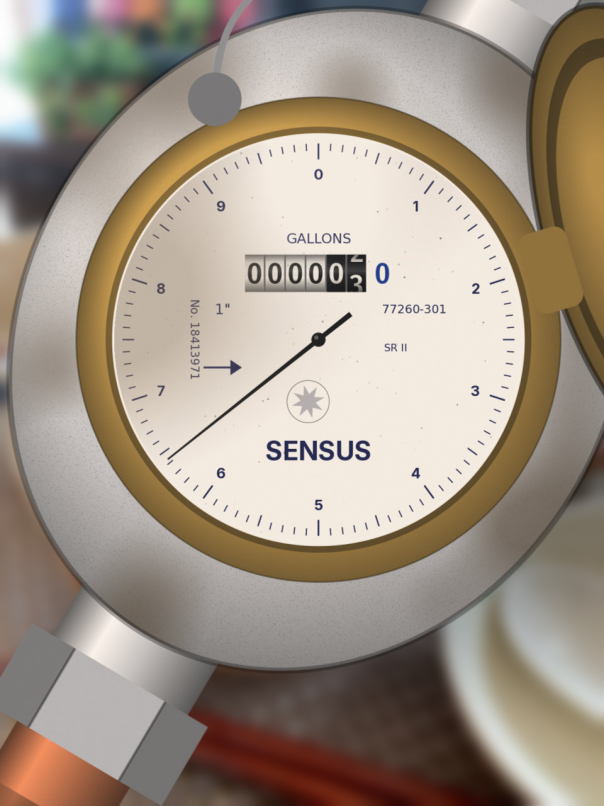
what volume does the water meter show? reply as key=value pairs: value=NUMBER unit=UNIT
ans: value=26.4 unit=gal
